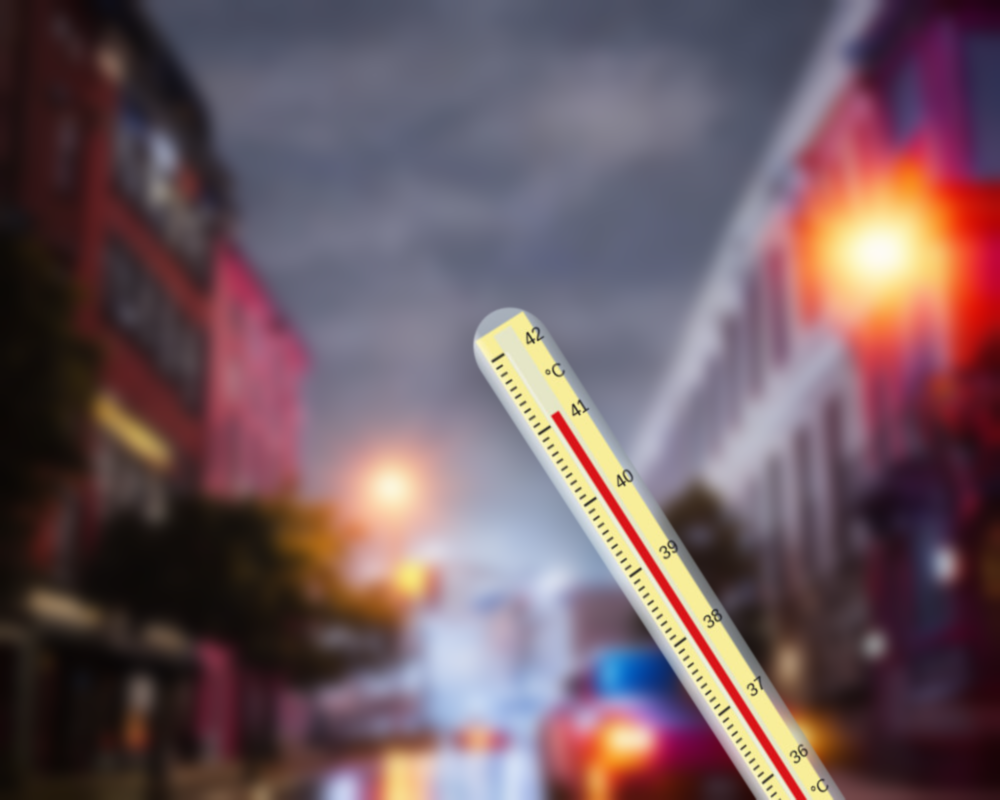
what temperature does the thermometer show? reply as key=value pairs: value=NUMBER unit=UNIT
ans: value=41.1 unit=°C
